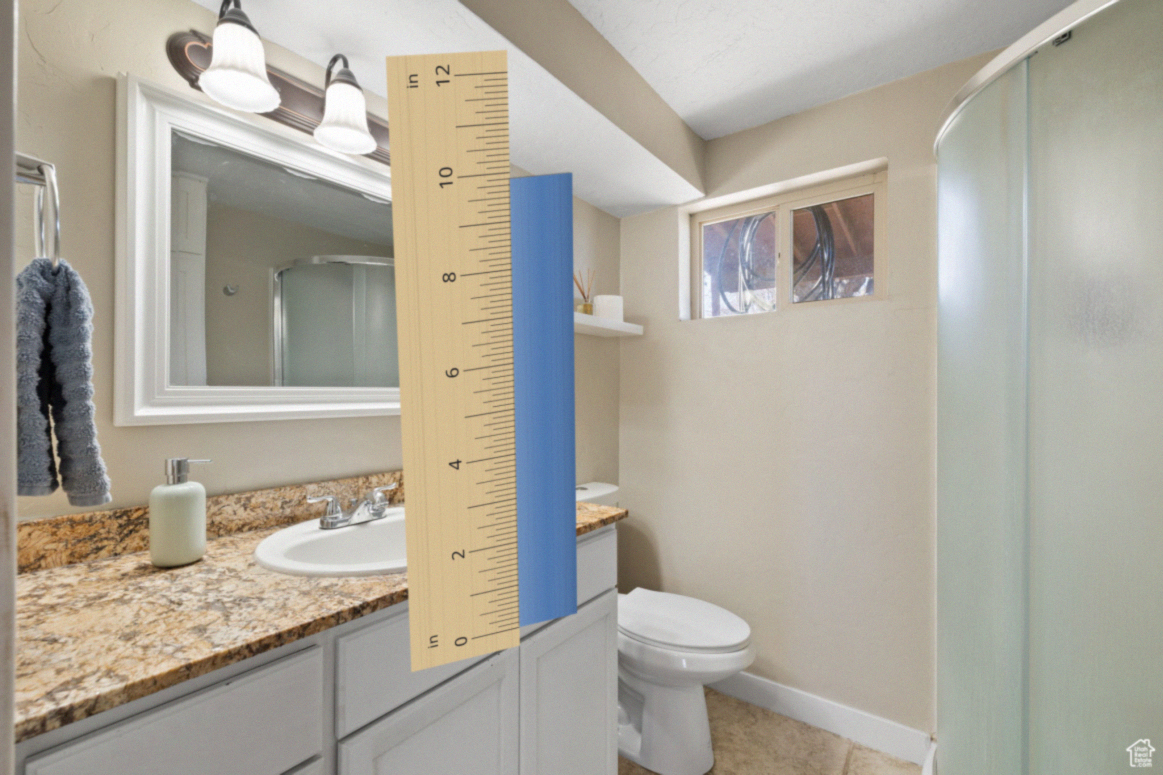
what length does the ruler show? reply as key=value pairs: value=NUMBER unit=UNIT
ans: value=9.875 unit=in
